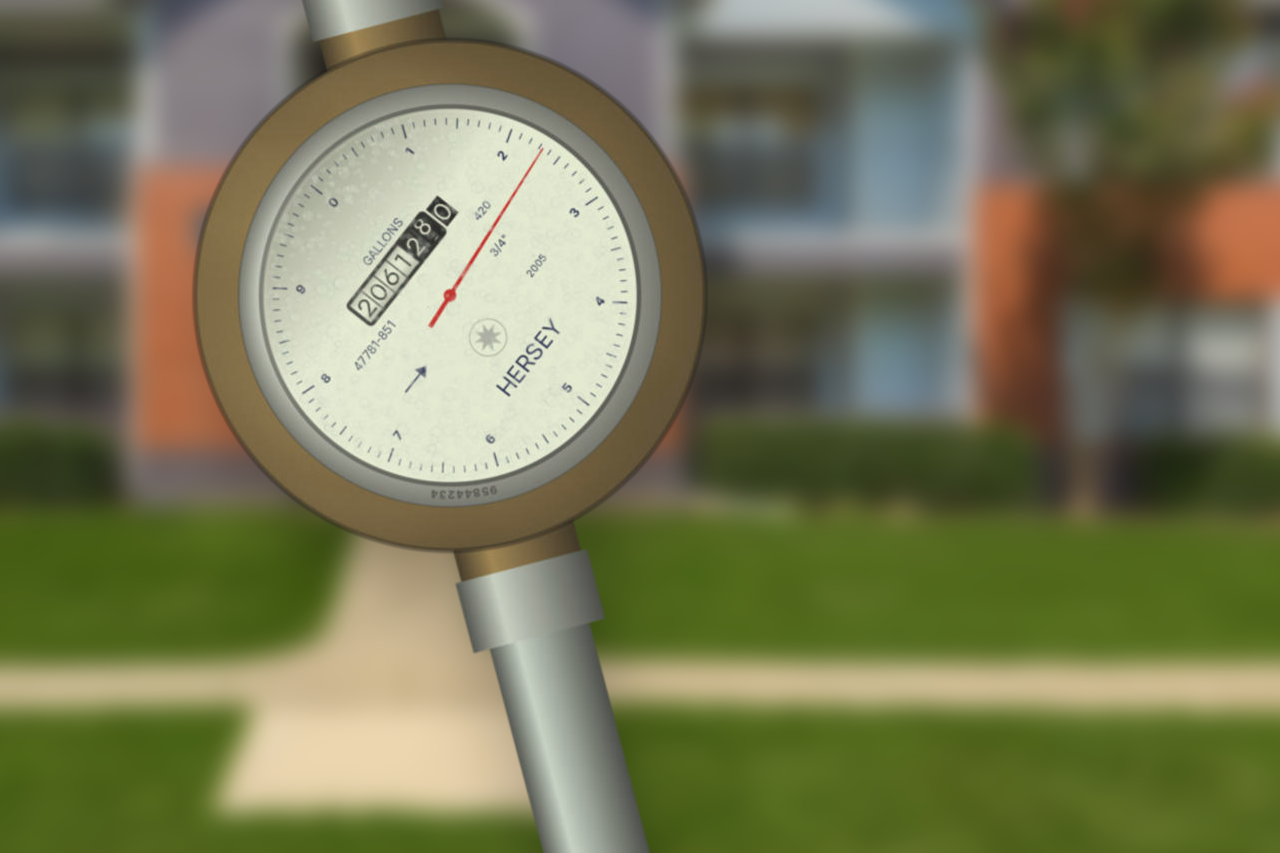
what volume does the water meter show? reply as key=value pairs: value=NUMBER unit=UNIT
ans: value=2061282.3 unit=gal
